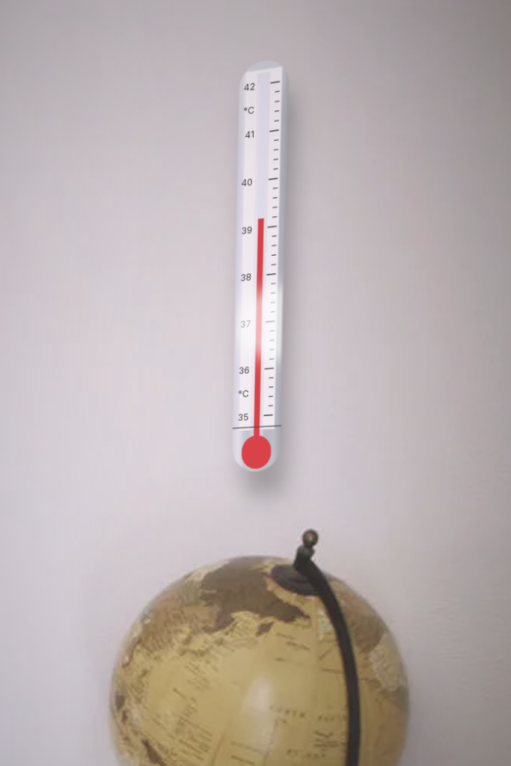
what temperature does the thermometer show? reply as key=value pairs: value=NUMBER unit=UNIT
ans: value=39.2 unit=°C
